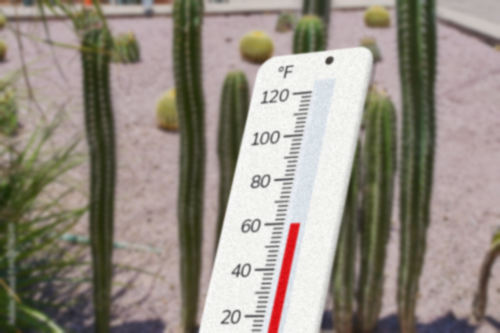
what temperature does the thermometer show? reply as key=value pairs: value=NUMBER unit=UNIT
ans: value=60 unit=°F
